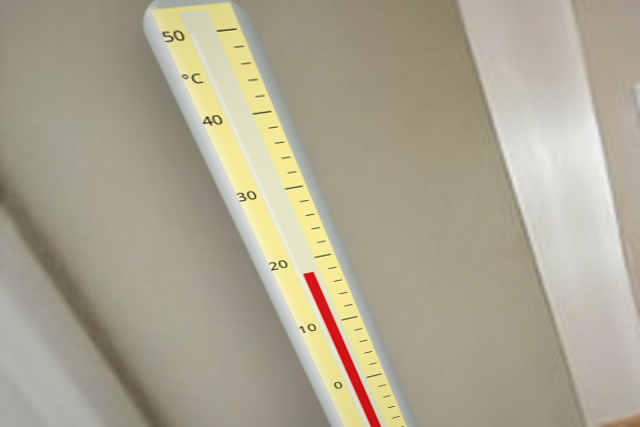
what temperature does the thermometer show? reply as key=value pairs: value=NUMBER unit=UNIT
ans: value=18 unit=°C
